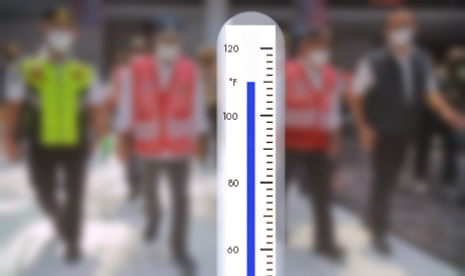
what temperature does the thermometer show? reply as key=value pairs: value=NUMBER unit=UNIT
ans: value=110 unit=°F
